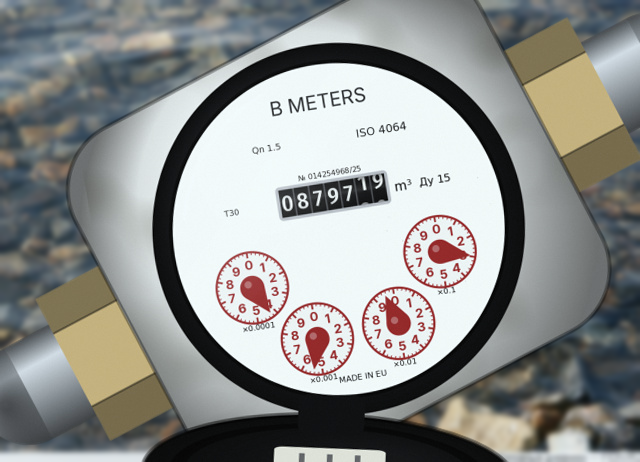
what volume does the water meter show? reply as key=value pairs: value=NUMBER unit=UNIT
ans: value=879719.2954 unit=m³
